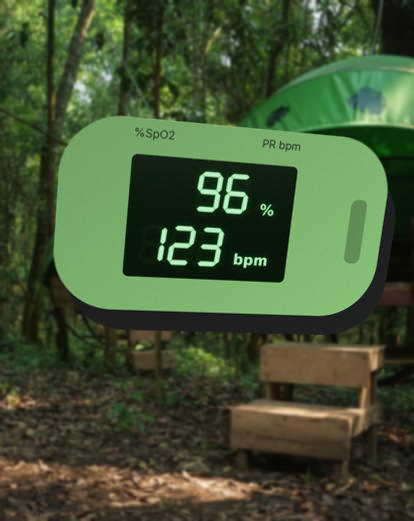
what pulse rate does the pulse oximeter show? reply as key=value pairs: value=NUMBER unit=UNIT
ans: value=123 unit=bpm
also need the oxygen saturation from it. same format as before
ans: value=96 unit=%
